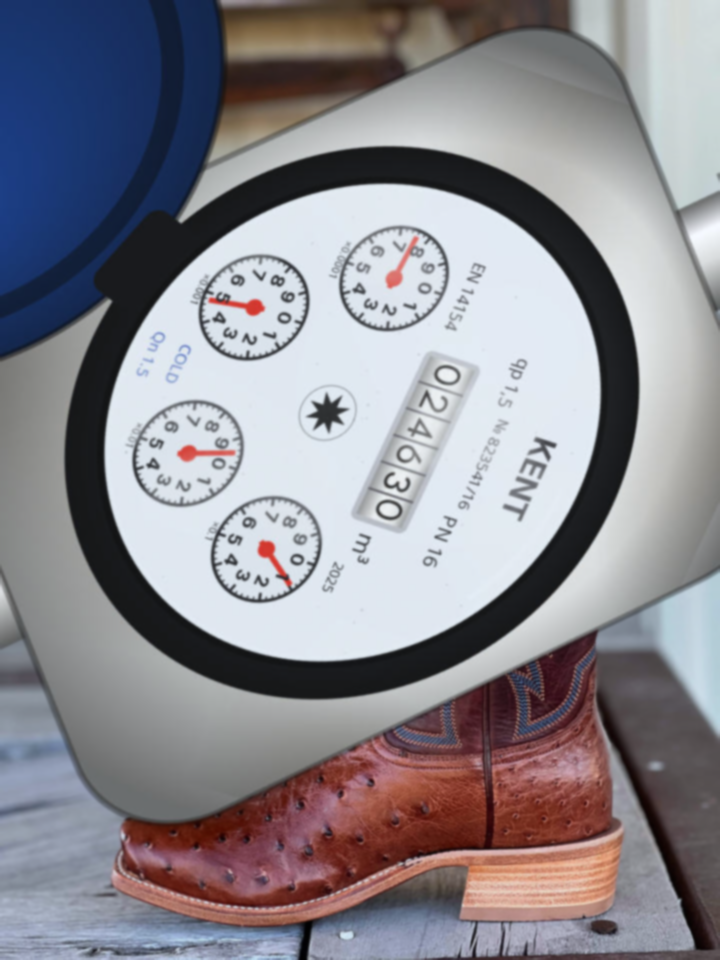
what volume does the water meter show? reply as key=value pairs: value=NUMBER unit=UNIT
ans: value=24630.0947 unit=m³
